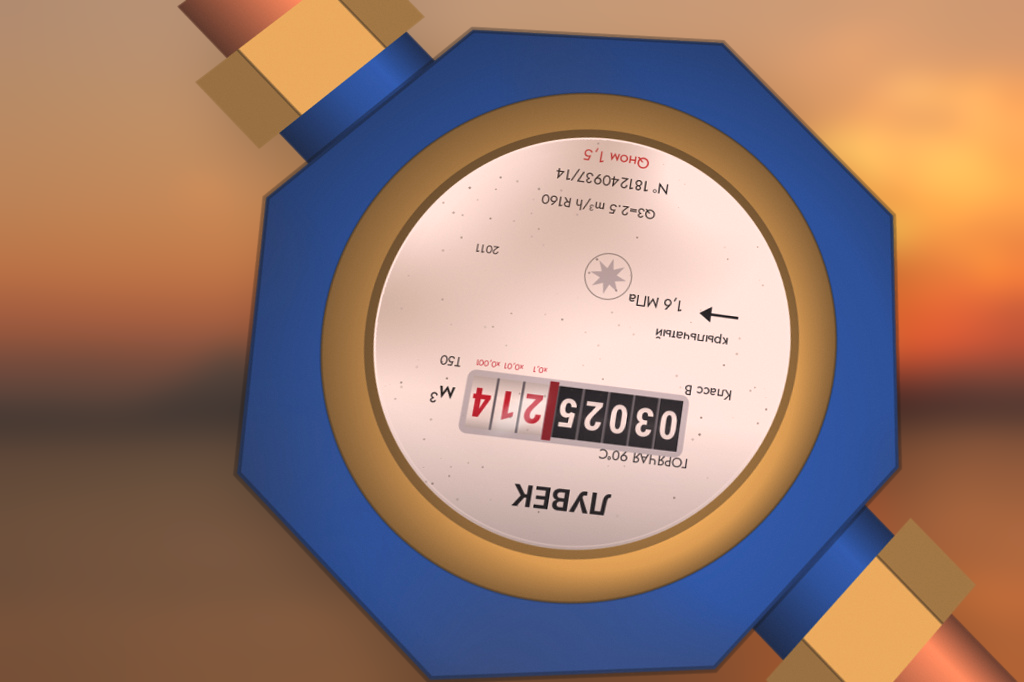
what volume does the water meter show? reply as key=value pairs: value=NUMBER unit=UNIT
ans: value=3025.214 unit=m³
